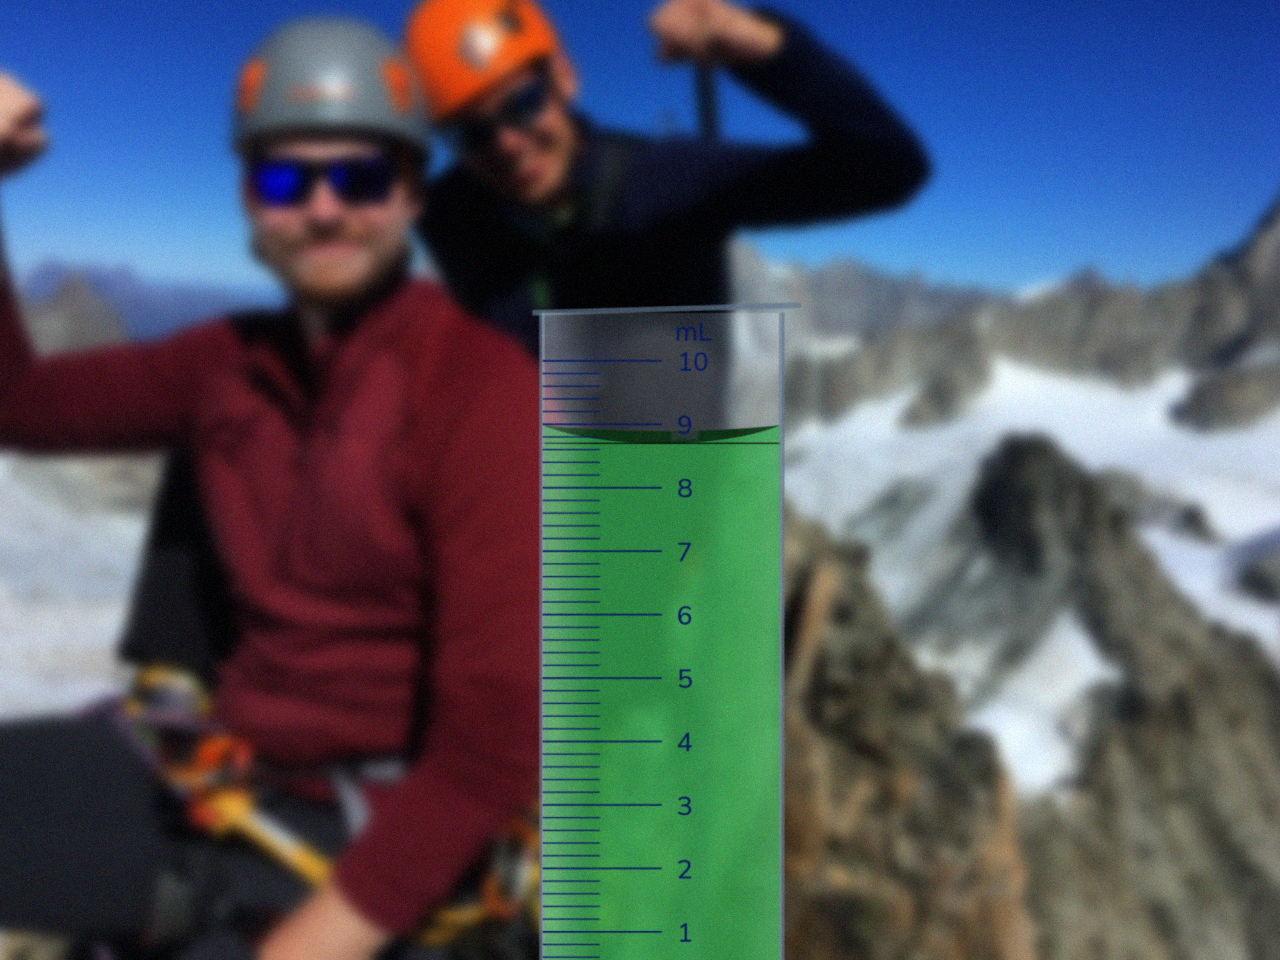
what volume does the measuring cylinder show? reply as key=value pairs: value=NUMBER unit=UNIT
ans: value=8.7 unit=mL
